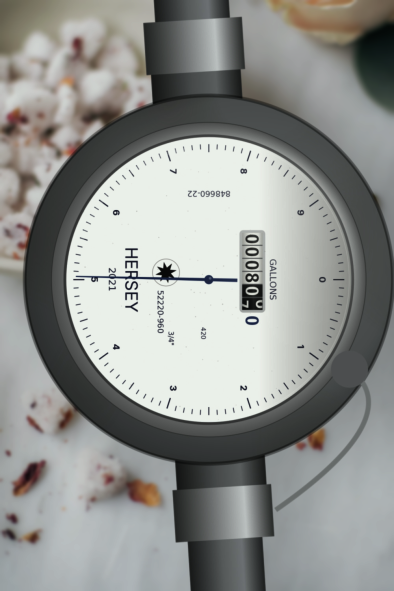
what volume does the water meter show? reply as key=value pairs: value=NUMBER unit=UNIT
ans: value=8065.0 unit=gal
